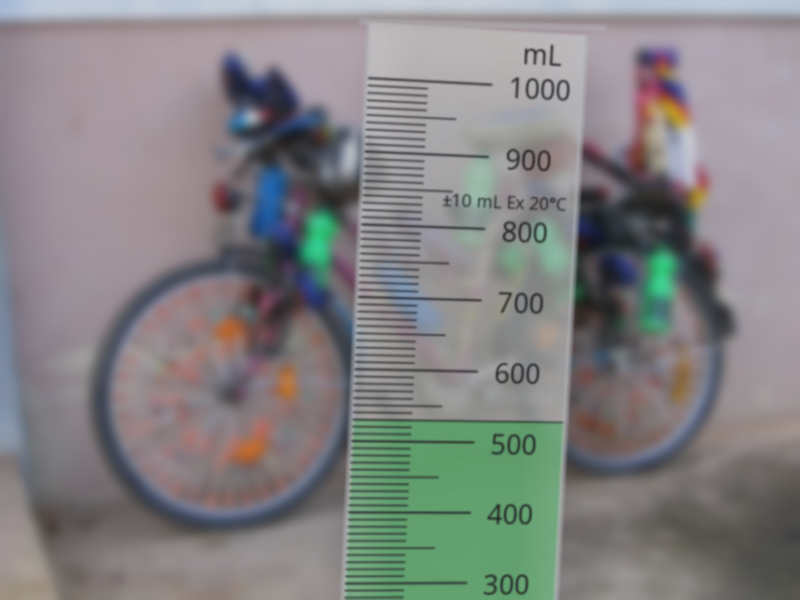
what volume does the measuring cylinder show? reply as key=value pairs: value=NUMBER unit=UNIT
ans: value=530 unit=mL
